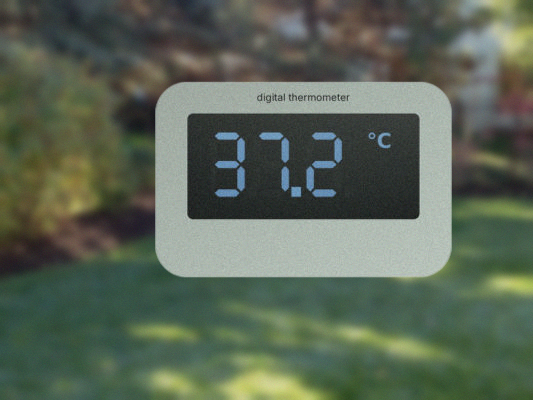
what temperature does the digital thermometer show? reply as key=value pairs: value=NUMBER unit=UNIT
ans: value=37.2 unit=°C
